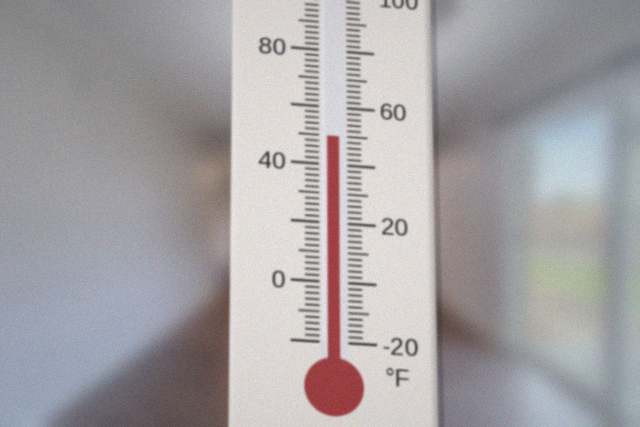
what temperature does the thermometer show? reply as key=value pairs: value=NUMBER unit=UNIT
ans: value=50 unit=°F
